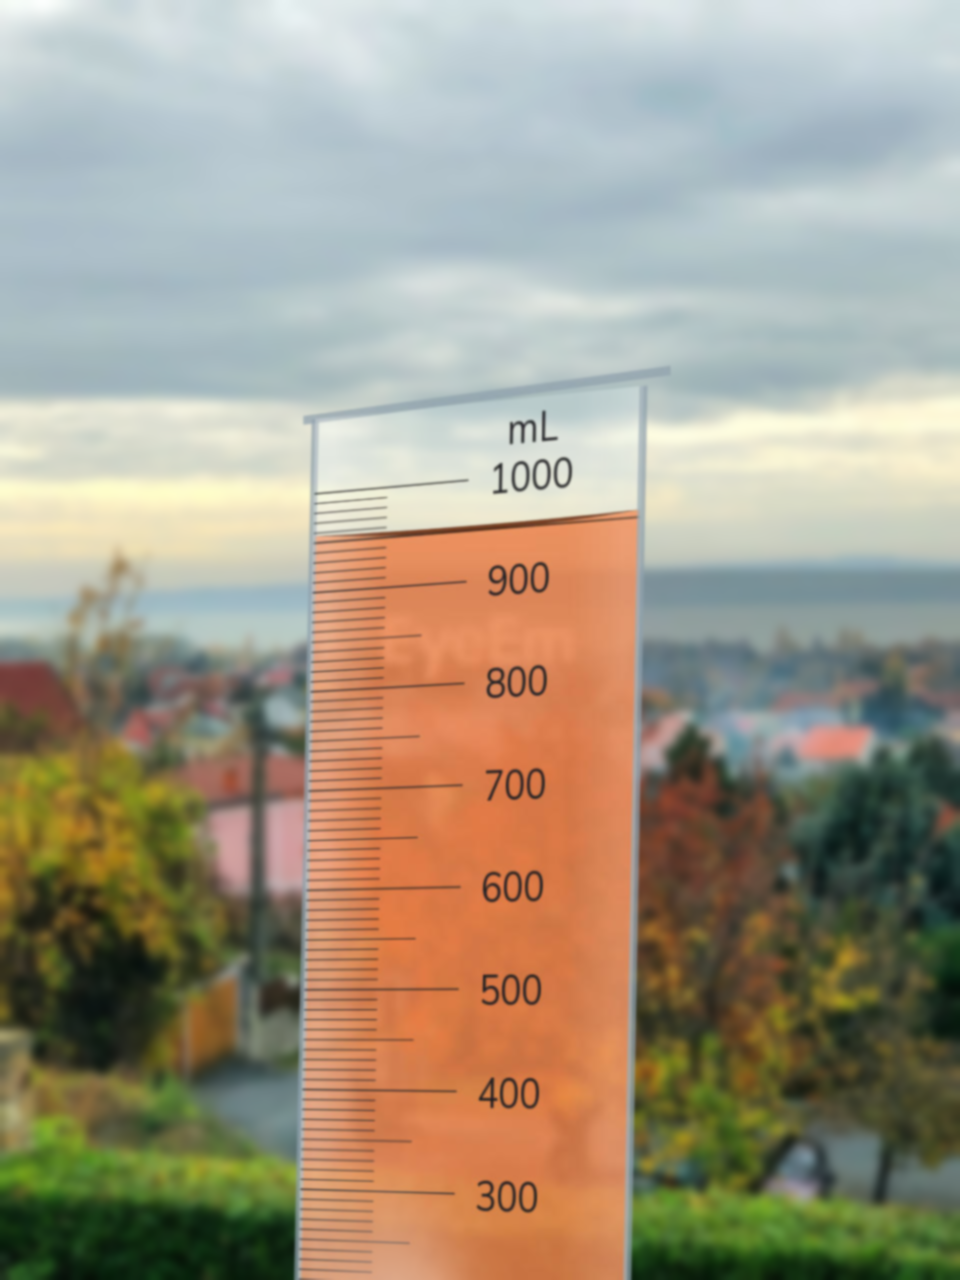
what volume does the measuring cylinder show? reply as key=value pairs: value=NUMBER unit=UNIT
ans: value=950 unit=mL
